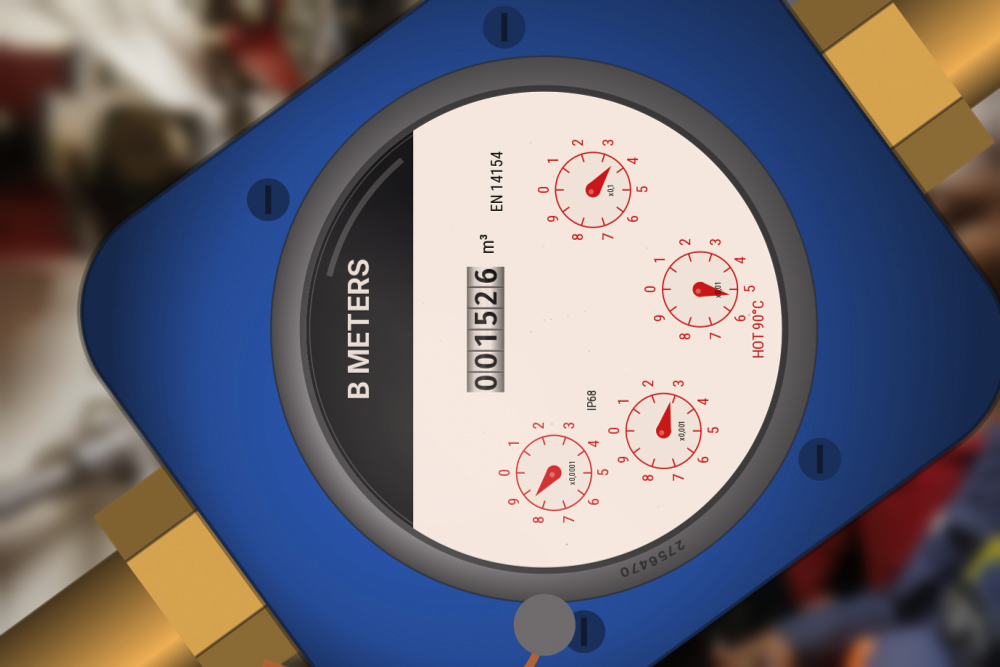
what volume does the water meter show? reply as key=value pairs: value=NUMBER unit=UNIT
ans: value=1526.3528 unit=m³
